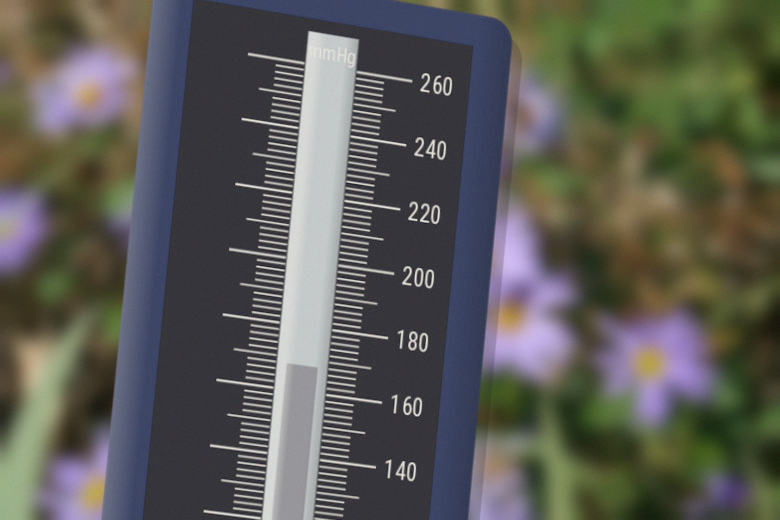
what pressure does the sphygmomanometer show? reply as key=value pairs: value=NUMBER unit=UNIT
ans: value=168 unit=mmHg
